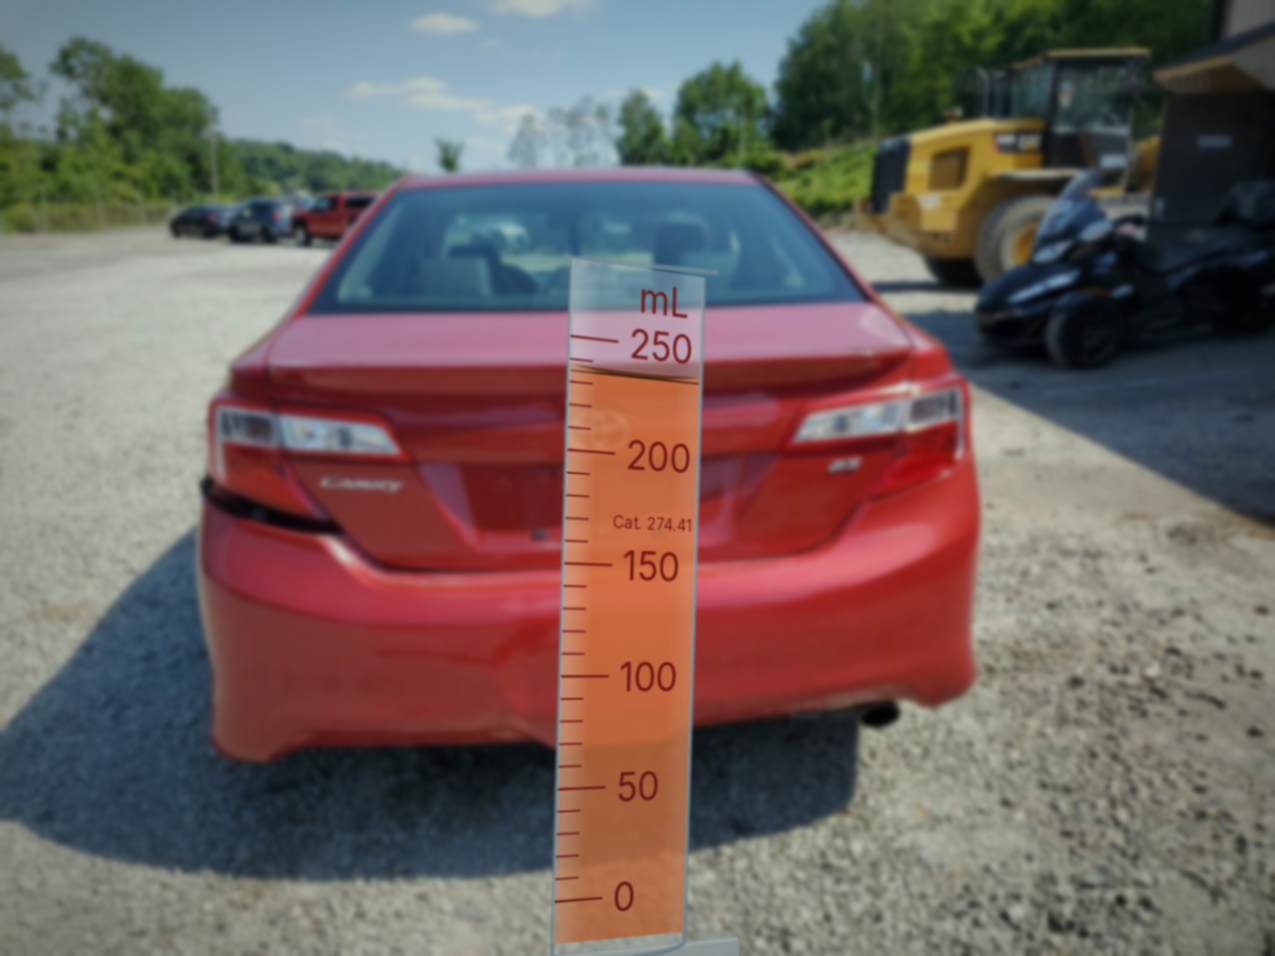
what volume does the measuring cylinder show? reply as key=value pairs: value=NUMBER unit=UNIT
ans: value=235 unit=mL
